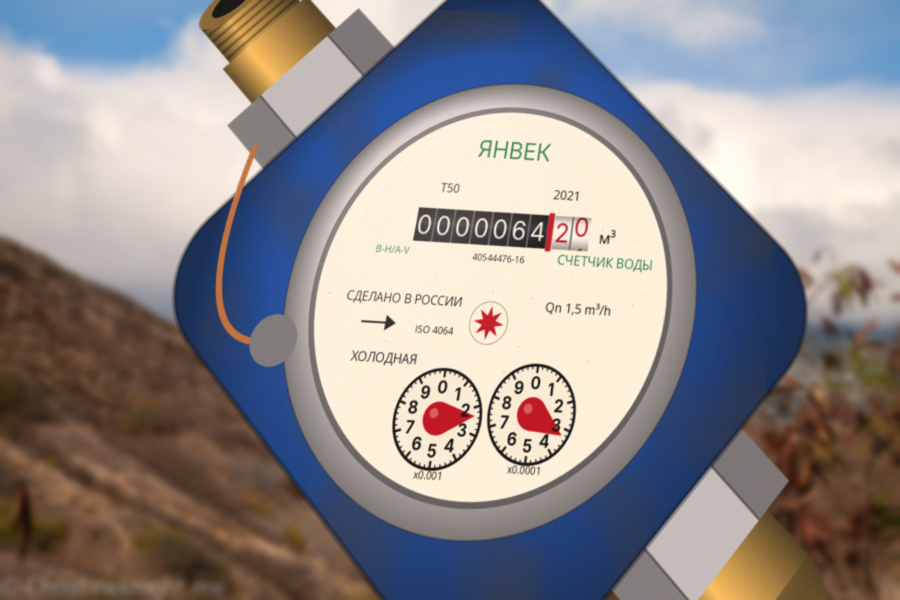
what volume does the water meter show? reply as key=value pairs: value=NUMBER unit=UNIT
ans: value=64.2023 unit=m³
